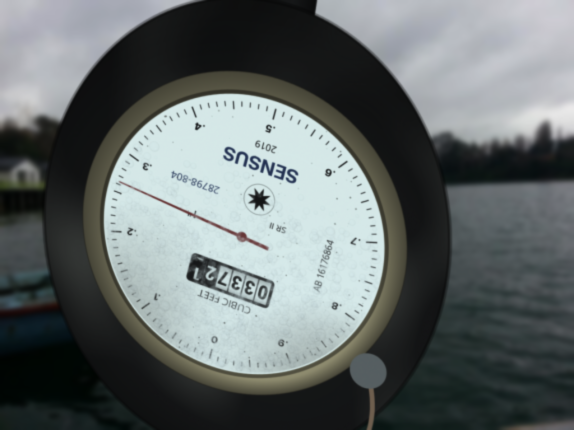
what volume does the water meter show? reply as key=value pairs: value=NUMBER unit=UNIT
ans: value=33721.26 unit=ft³
